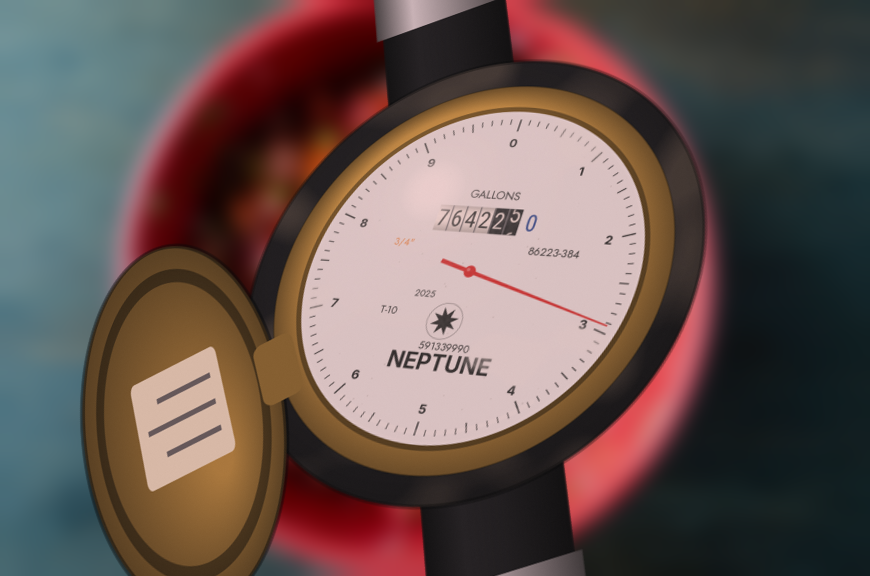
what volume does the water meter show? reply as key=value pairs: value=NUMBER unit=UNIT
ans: value=7642252.9 unit=gal
